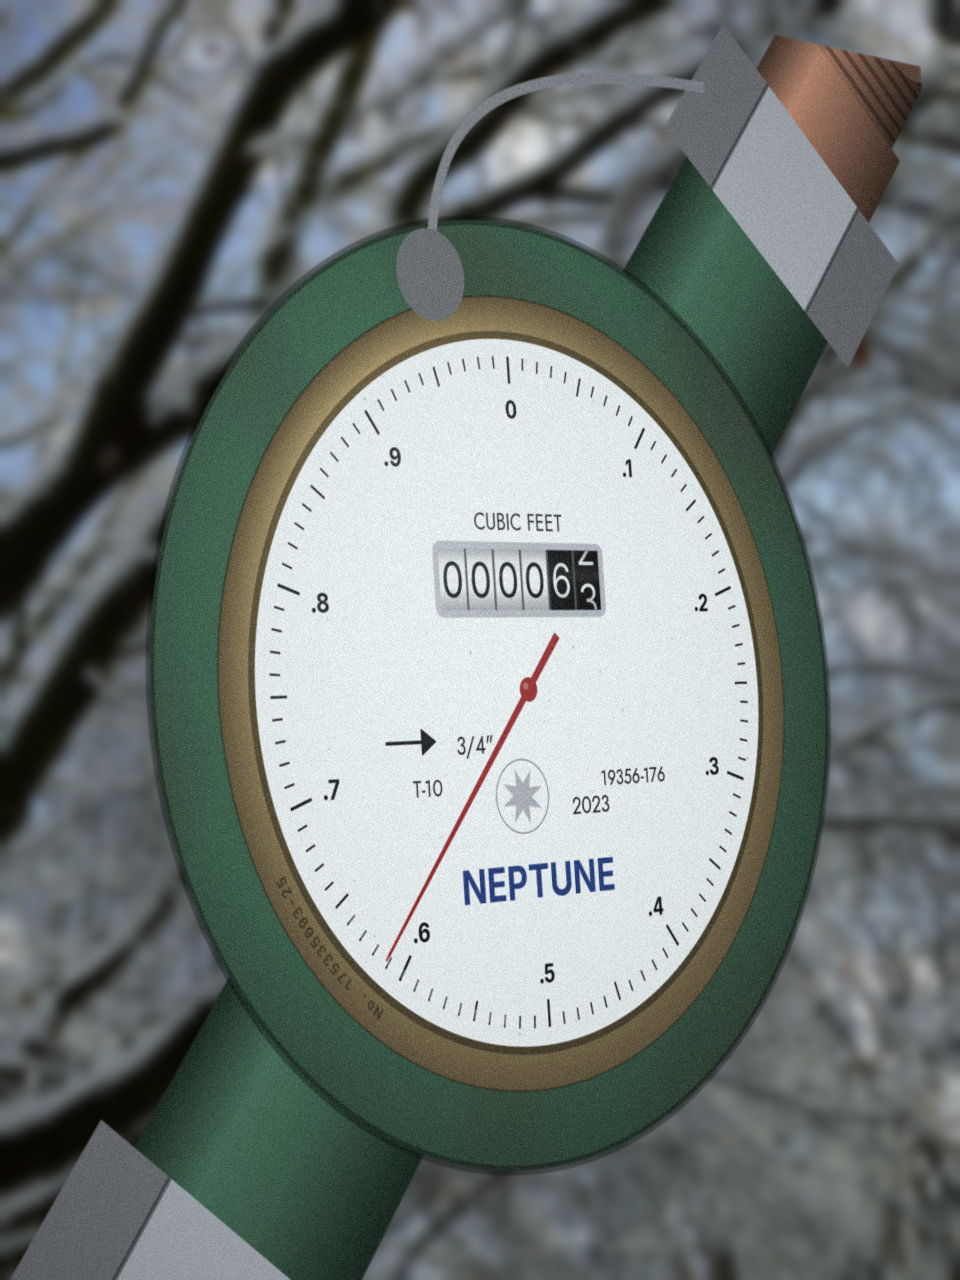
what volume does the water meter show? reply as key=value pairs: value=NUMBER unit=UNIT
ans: value=62.61 unit=ft³
